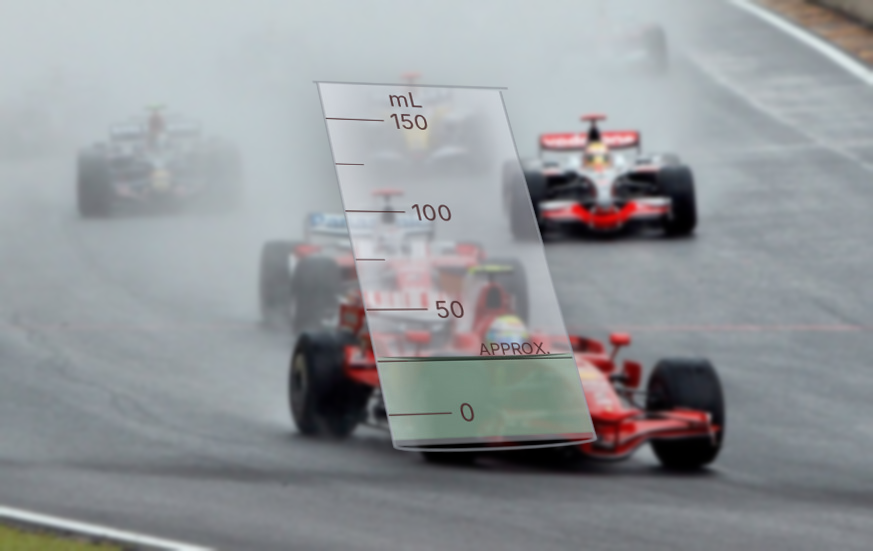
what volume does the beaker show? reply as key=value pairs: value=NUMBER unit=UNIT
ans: value=25 unit=mL
